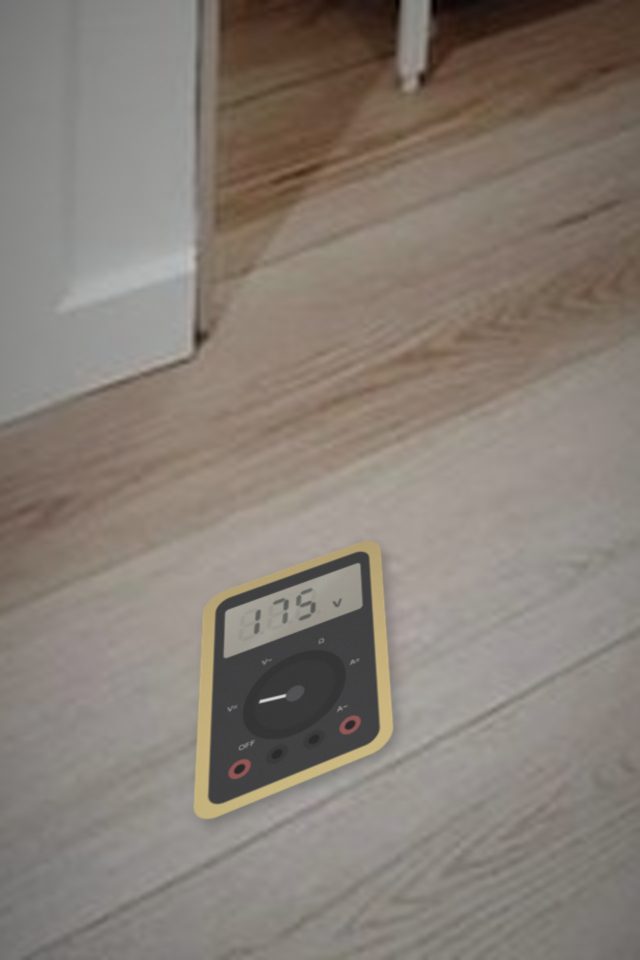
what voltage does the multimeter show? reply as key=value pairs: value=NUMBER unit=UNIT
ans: value=175 unit=V
